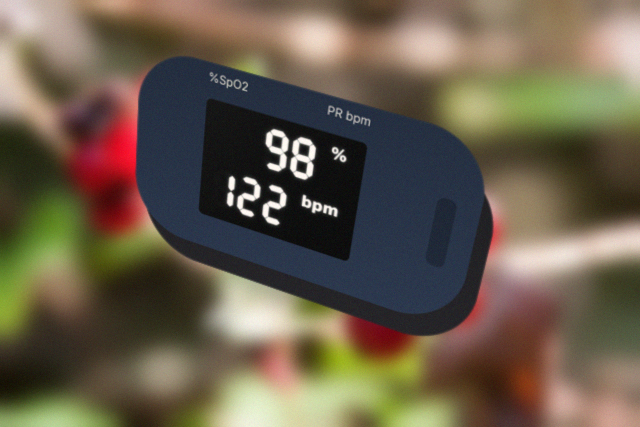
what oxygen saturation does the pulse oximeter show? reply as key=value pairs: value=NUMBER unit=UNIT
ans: value=98 unit=%
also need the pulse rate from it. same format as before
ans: value=122 unit=bpm
